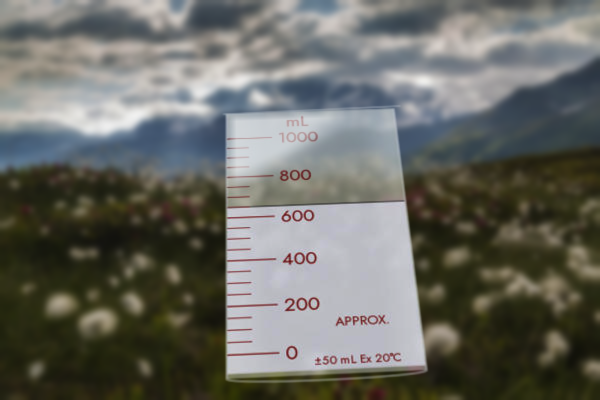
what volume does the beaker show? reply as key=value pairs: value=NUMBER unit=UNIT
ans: value=650 unit=mL
